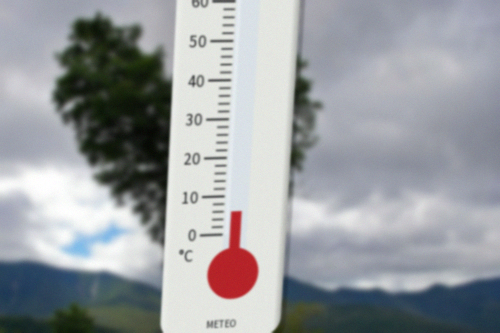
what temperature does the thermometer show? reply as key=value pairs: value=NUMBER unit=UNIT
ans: value=6 unit=°C
